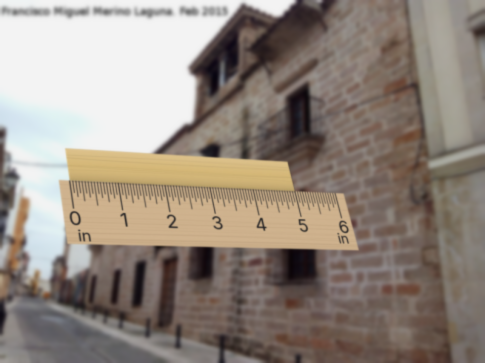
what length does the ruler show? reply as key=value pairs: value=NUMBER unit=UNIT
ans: value=5 unit=in
